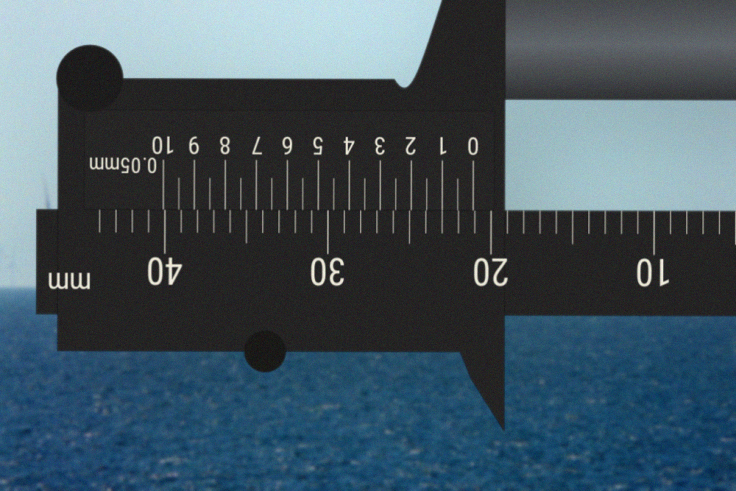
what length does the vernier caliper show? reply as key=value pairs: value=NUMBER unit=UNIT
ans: value=21.1 unit=mm
